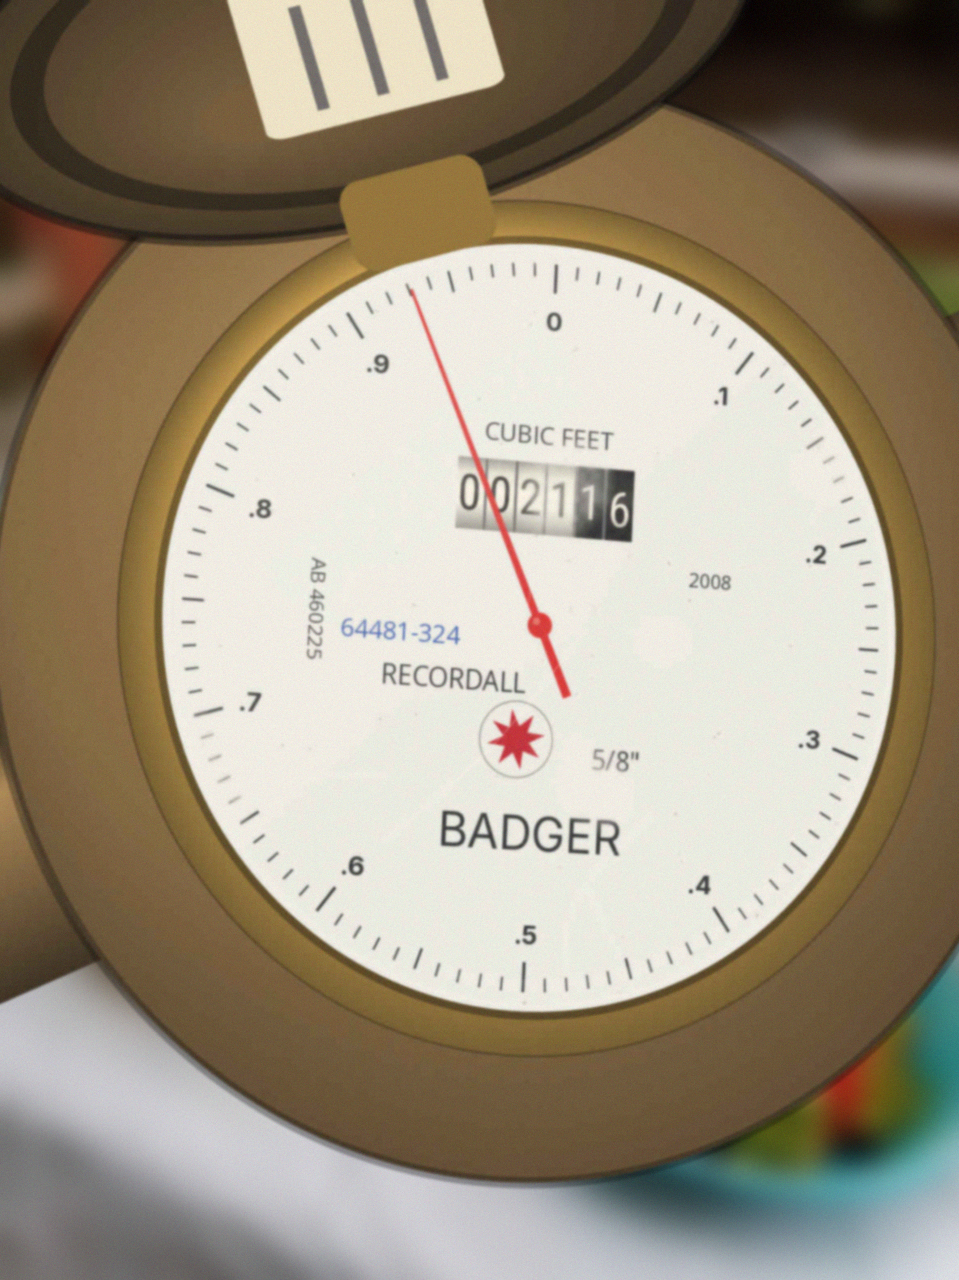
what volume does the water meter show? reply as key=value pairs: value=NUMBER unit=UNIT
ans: value=2115.93 unit=ft³
